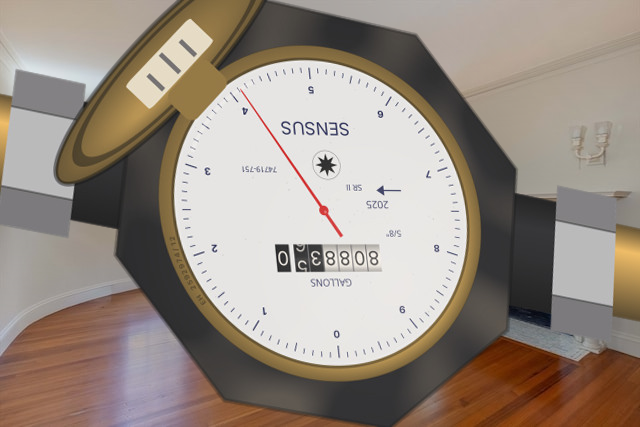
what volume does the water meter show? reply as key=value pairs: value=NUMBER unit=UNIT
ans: value=8088354.1 unit=gal
